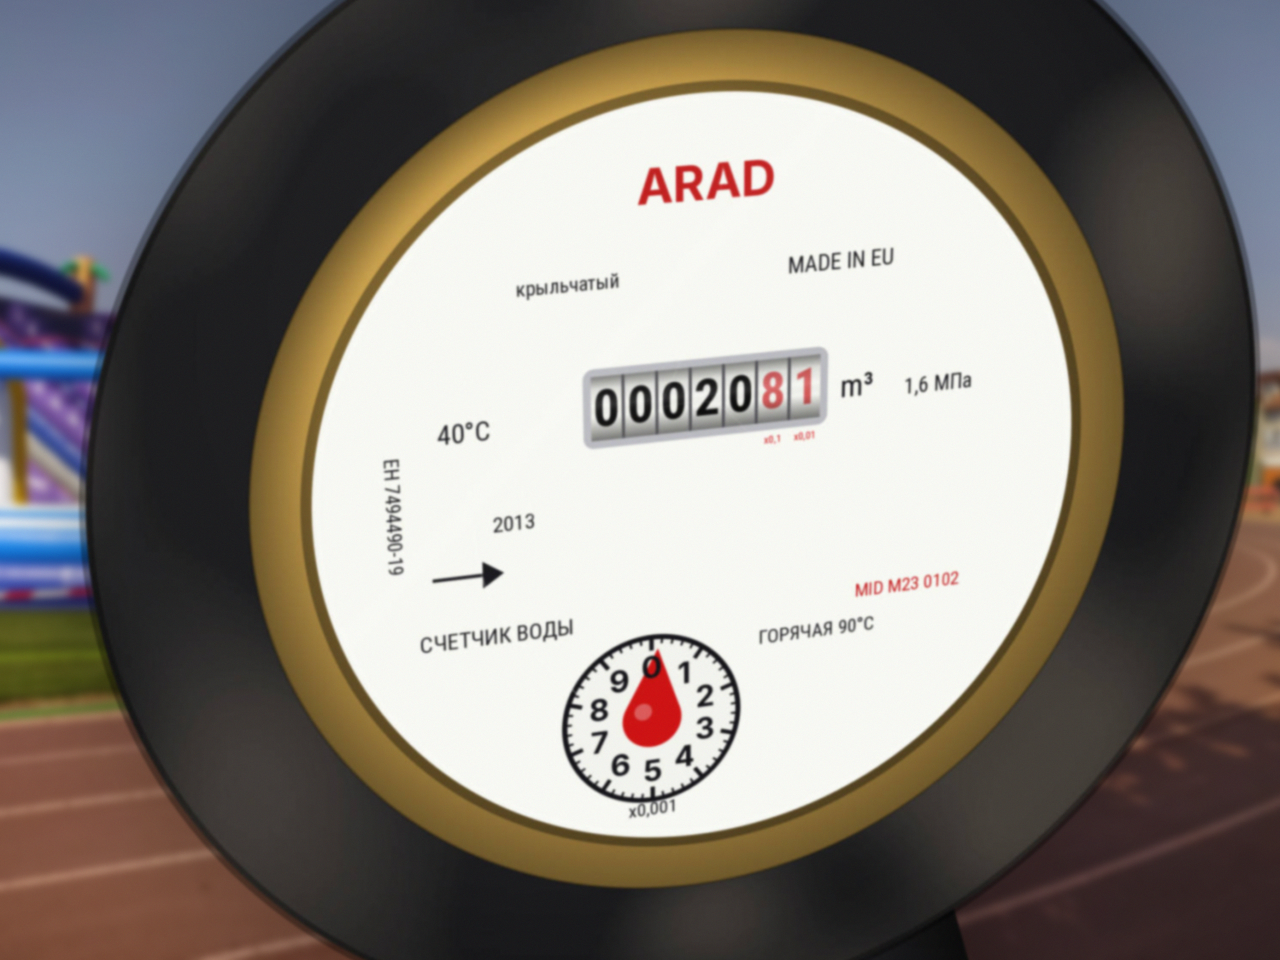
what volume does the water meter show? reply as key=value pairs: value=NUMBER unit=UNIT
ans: value=20.810 unit=m³
